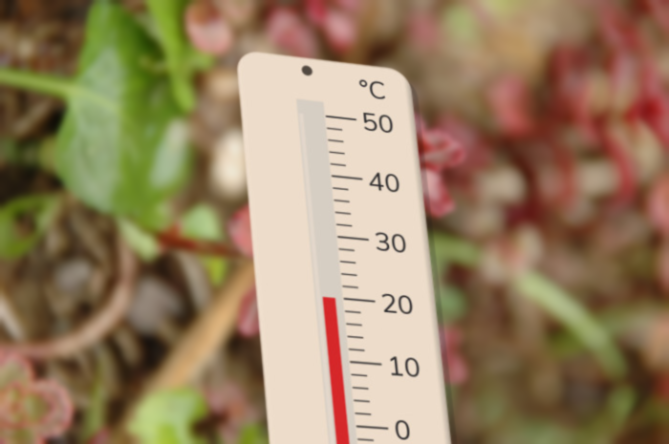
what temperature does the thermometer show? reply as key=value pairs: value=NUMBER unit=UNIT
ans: value=20 unit=°C
